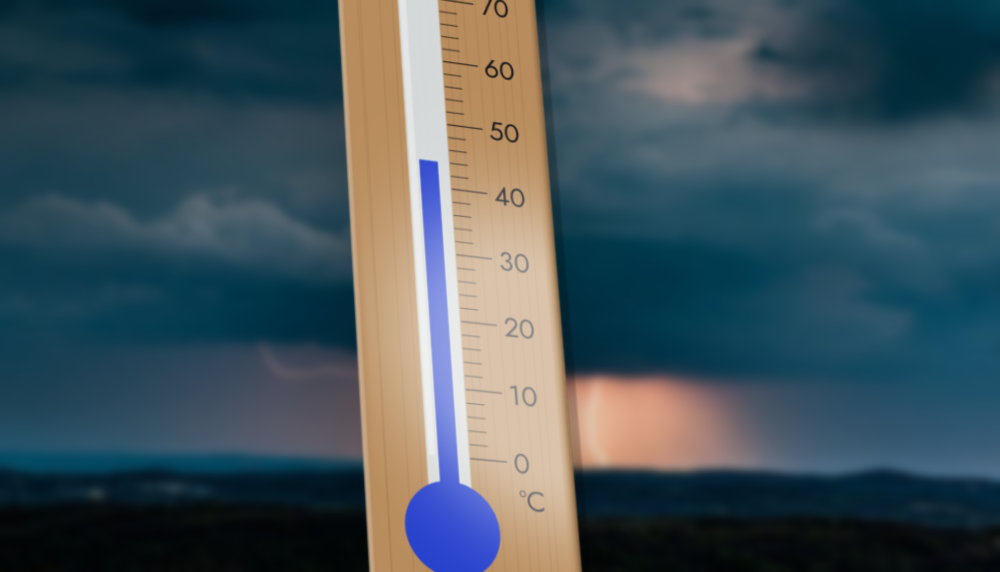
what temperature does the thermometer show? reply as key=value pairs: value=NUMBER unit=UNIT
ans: value=44 unit=°C
